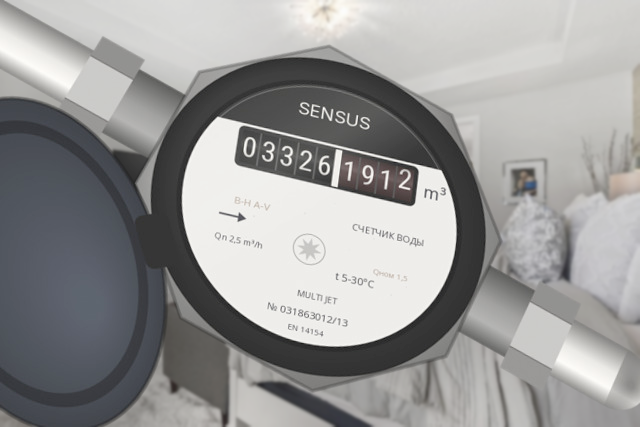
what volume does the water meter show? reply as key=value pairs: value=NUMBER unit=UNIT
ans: value=3326.1912 unit=m³
